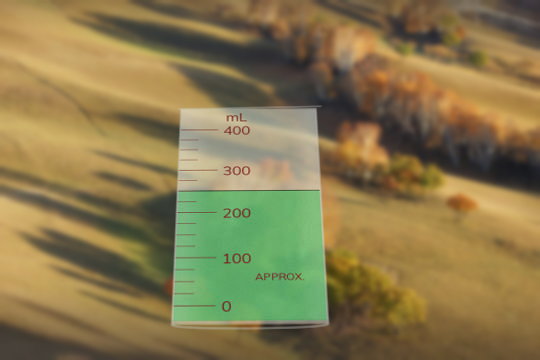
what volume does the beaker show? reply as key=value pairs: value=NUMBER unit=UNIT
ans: value=250 unit=mL
